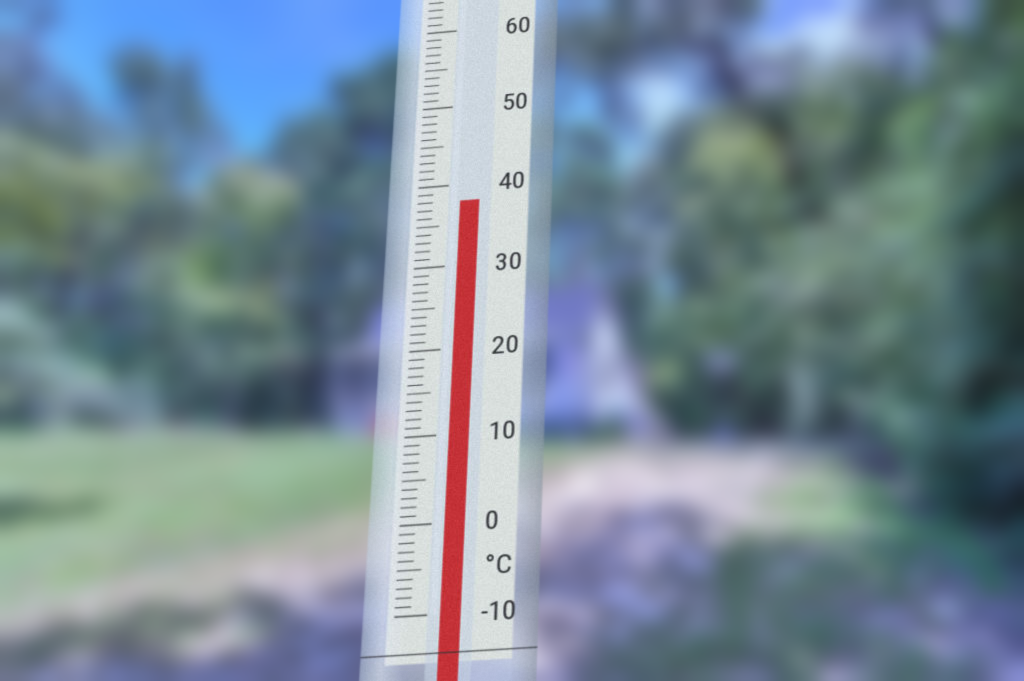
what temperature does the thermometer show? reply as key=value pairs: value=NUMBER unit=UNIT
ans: value=38 unit=°C
